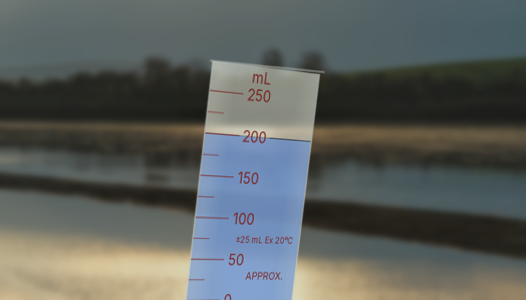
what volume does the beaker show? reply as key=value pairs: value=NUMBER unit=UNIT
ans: value=200 unit=mL
